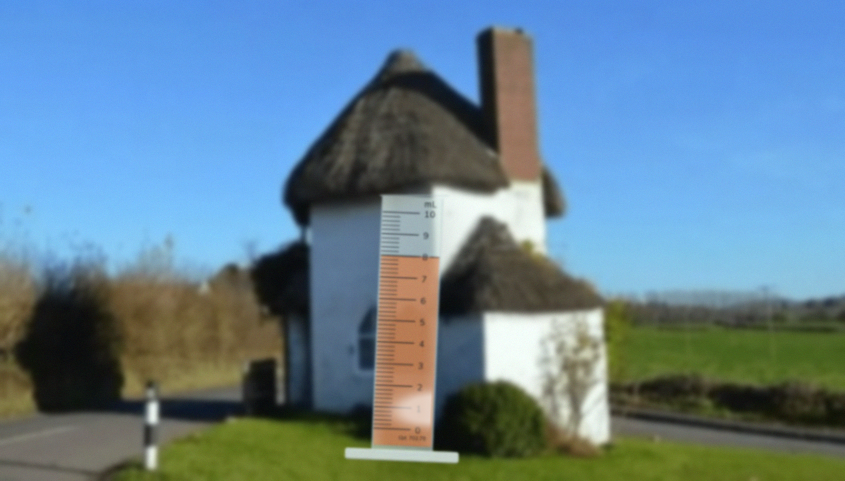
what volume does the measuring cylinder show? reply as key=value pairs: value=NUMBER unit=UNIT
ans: value=8 unit=mL
